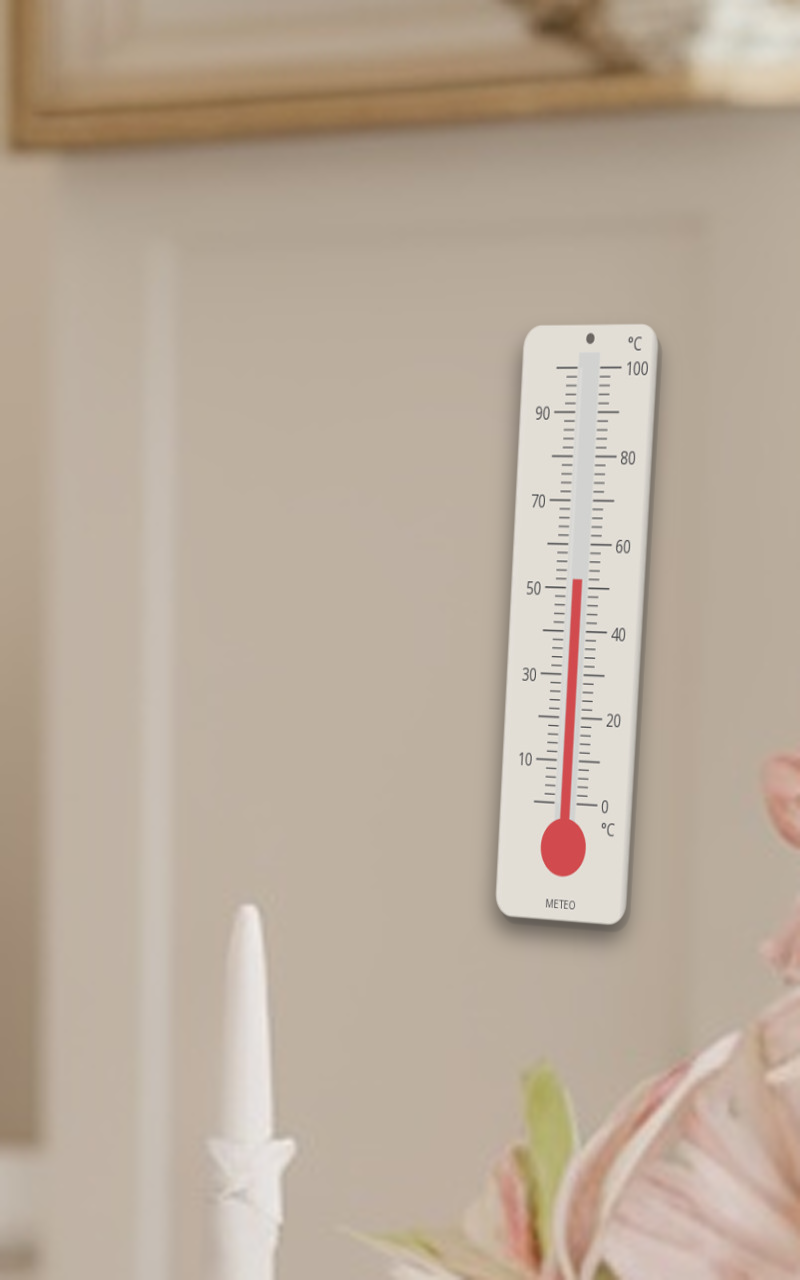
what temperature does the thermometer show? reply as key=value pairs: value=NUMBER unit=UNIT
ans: value=52 unit=°C
